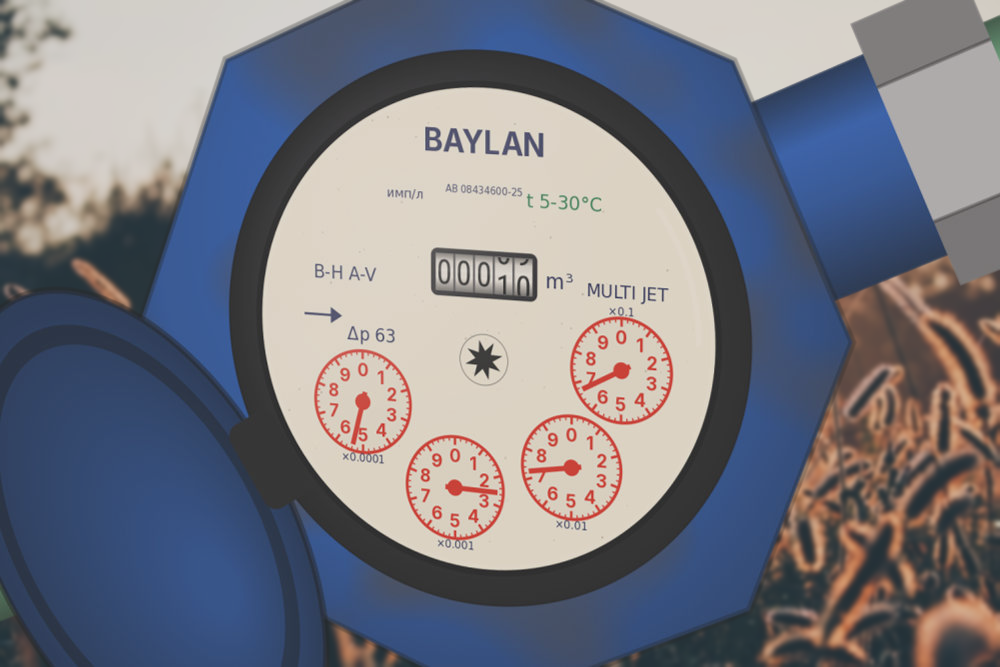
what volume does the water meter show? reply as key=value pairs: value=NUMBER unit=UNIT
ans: value=9.6725 unit=m³
